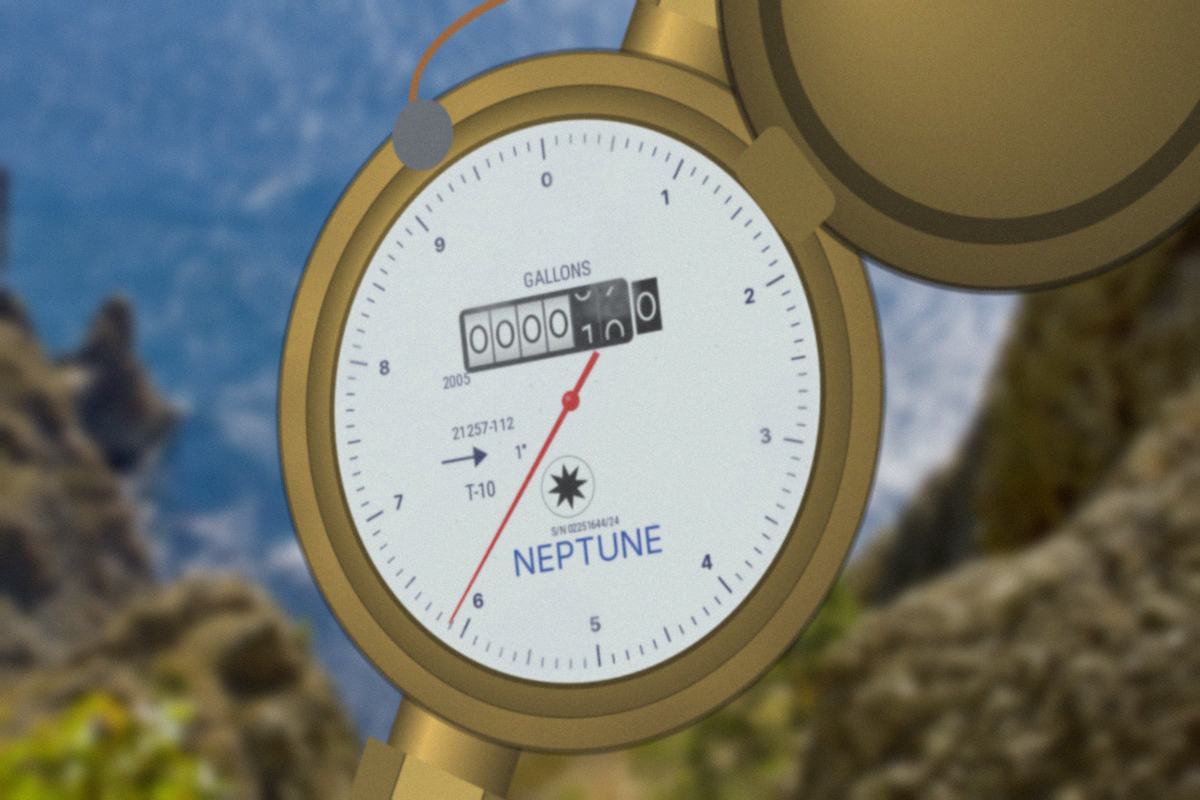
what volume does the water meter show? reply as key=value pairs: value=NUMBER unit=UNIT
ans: value=96.1 unit=gal
